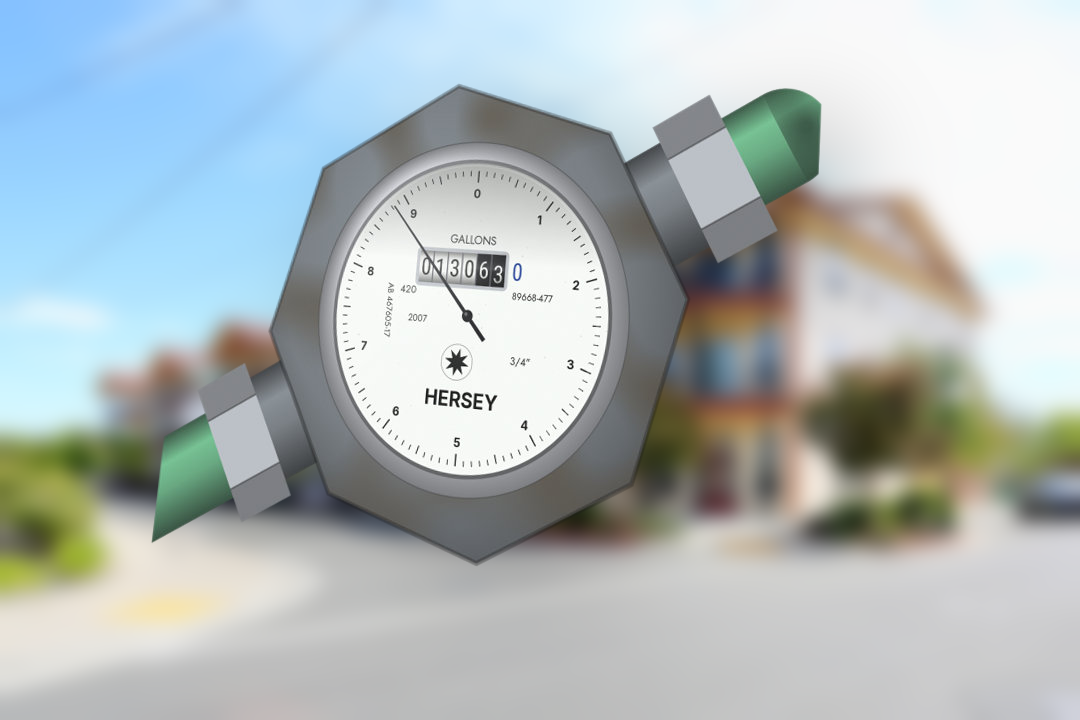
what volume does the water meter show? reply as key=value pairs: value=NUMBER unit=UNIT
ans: value=130628.8 unit=gal
